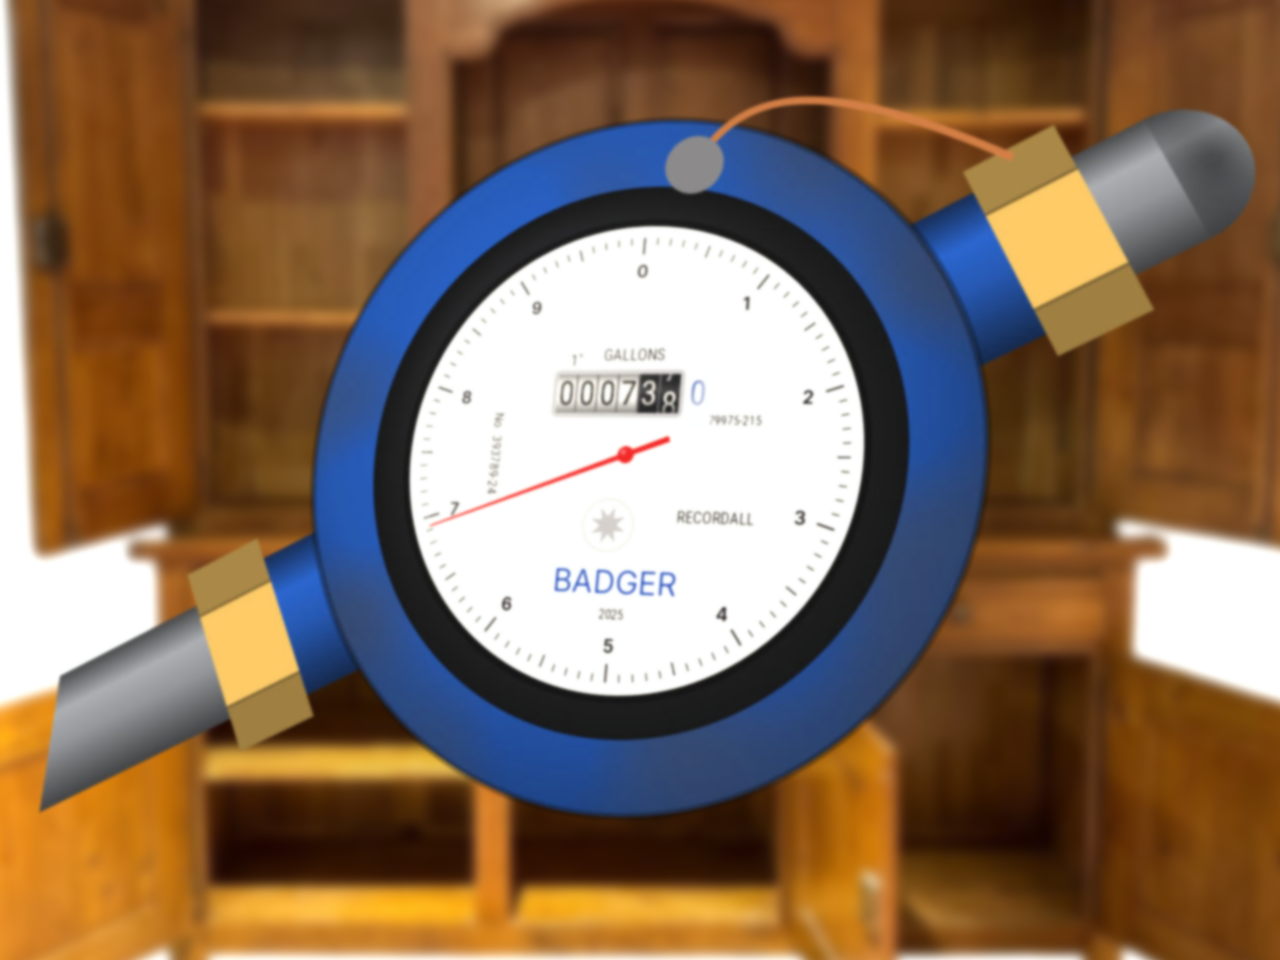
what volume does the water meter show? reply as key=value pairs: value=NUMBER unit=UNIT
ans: value=7376.9 unit=gal
